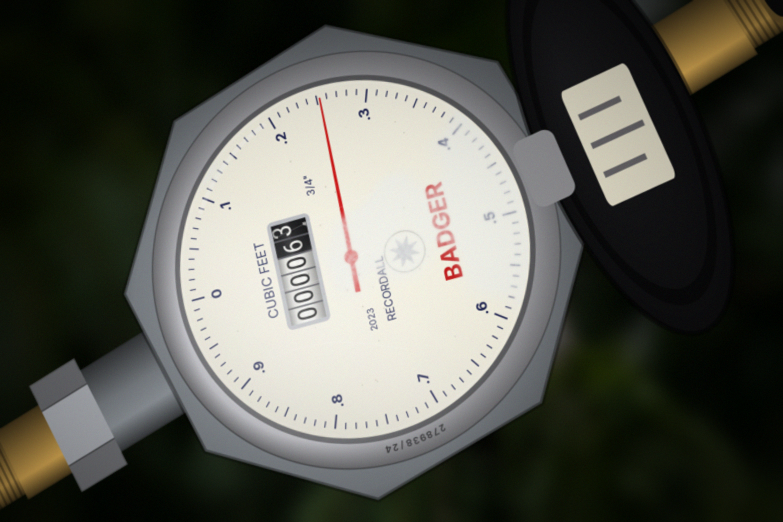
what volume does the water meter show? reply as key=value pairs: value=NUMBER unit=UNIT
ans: value=63.25 unit=ft³
